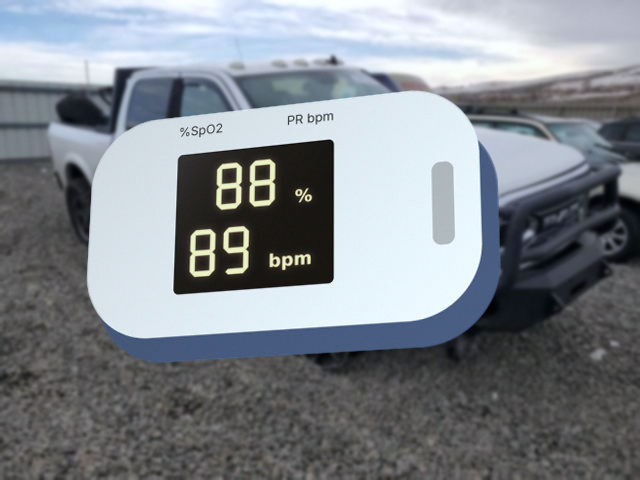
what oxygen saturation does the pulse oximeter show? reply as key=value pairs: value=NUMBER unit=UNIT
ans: value=88 unit=%
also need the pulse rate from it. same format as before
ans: value=89 unit=bpm
